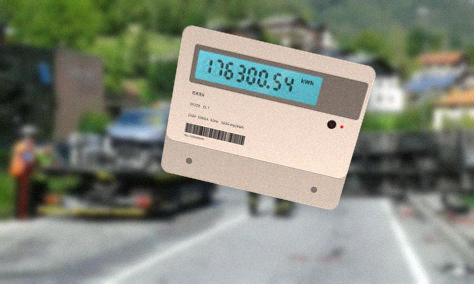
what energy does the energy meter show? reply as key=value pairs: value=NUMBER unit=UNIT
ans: value=176300.54 unit=kWh
